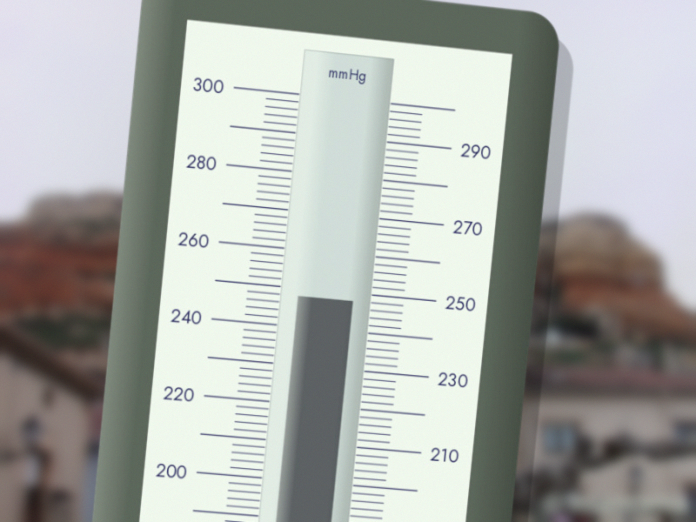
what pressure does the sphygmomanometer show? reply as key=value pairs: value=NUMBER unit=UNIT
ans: value=248 unit=mmHg
